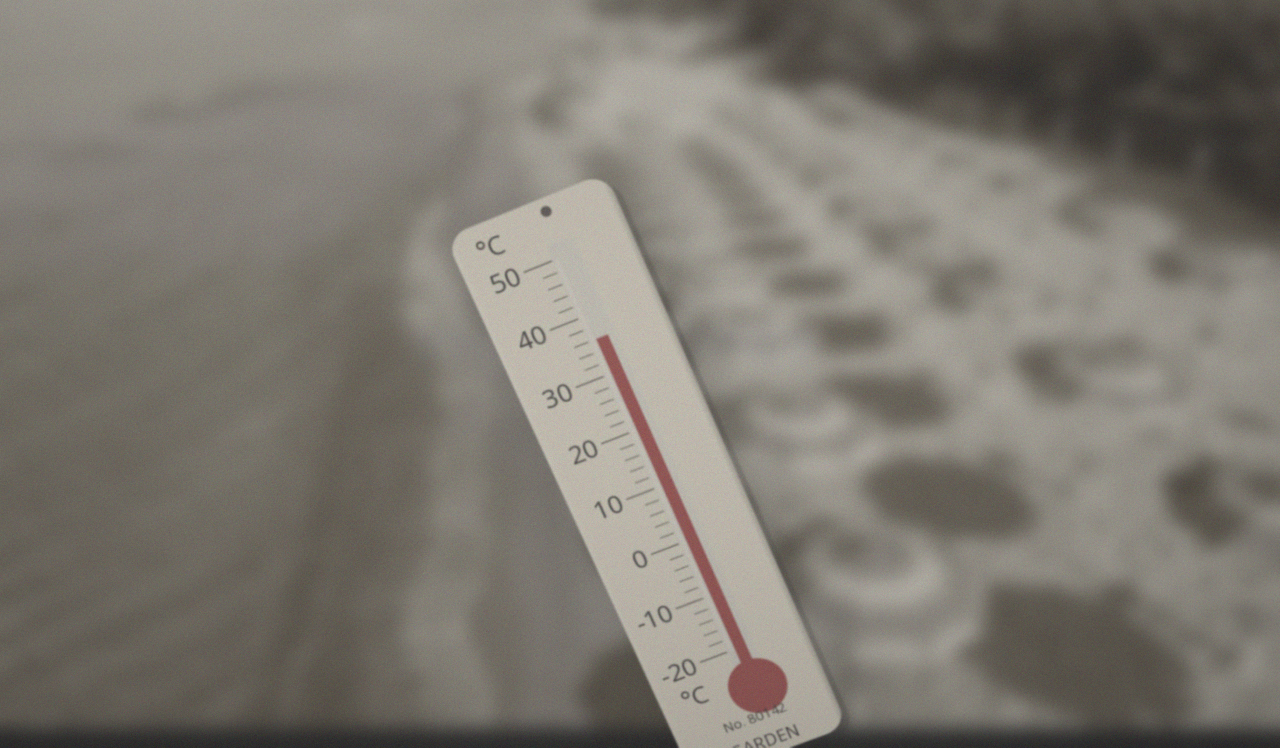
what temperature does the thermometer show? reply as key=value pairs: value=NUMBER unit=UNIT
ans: value=36 unit=°C
